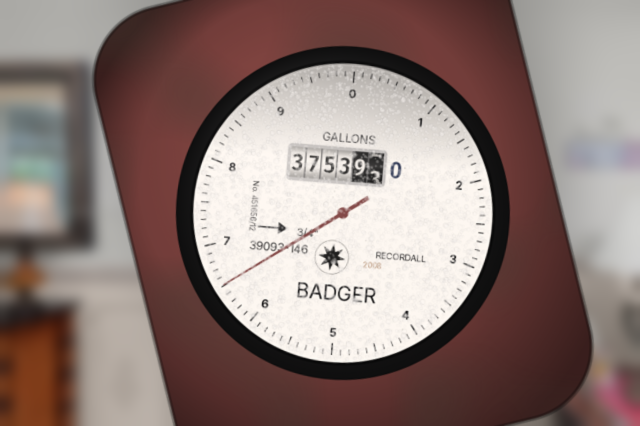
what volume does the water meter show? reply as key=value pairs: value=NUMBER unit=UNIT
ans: value=3753926.5 unit=gal
